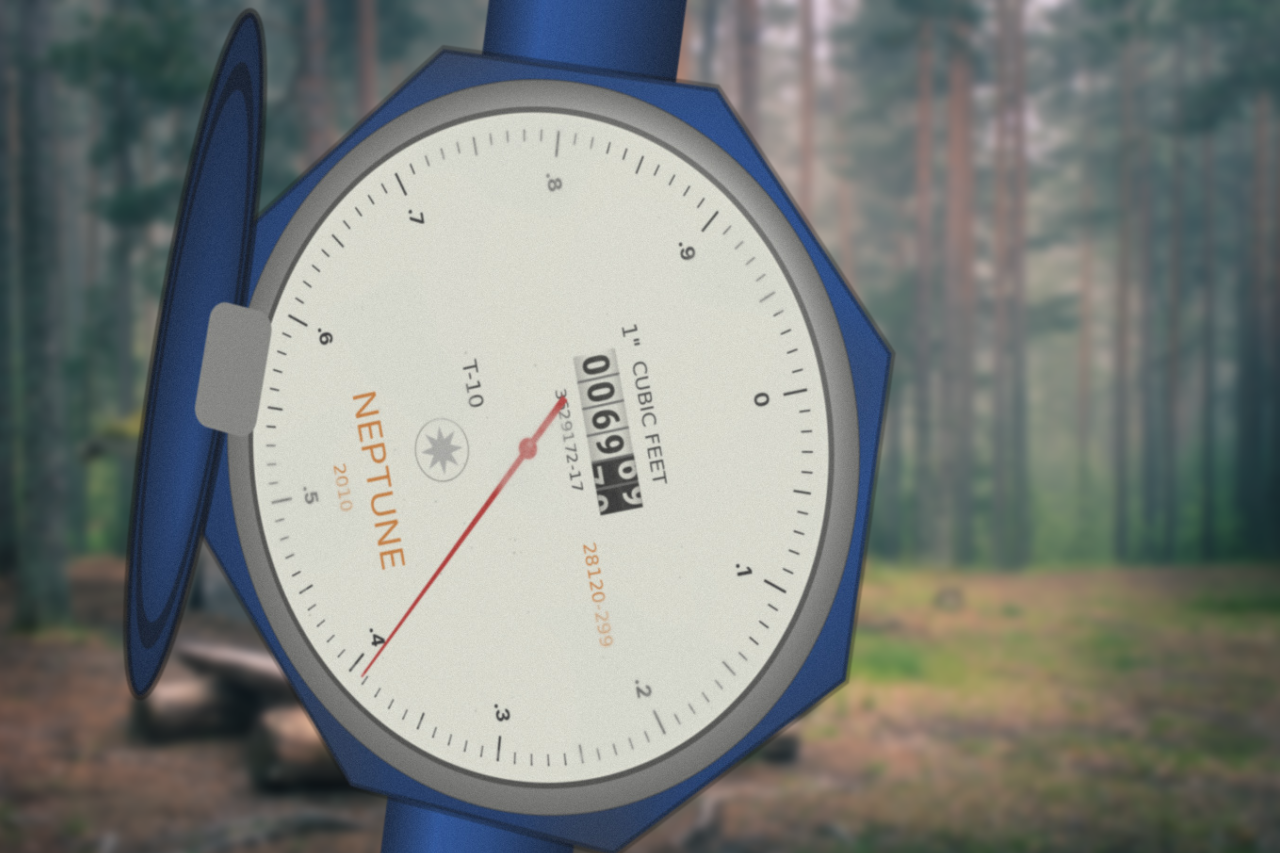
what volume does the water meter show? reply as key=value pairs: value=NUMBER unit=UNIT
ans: value=6969.39 unit=ft³
